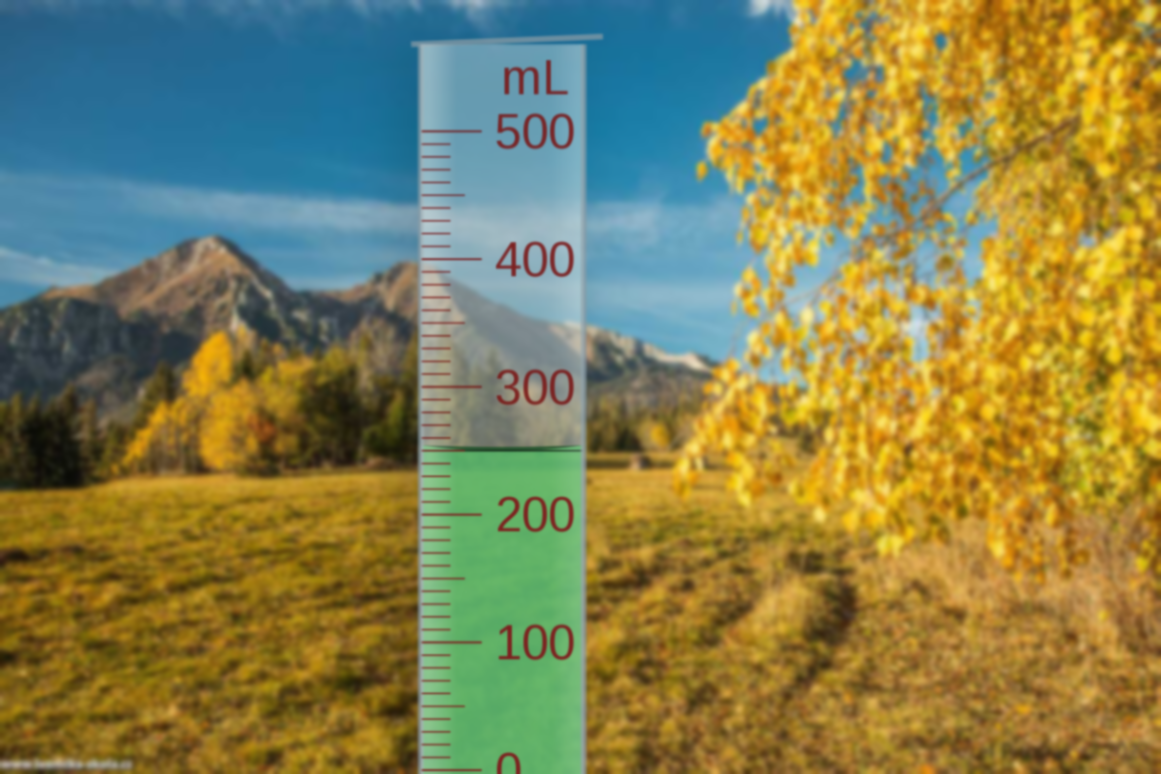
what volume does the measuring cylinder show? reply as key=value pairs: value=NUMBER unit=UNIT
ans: value=250 unit=mL
